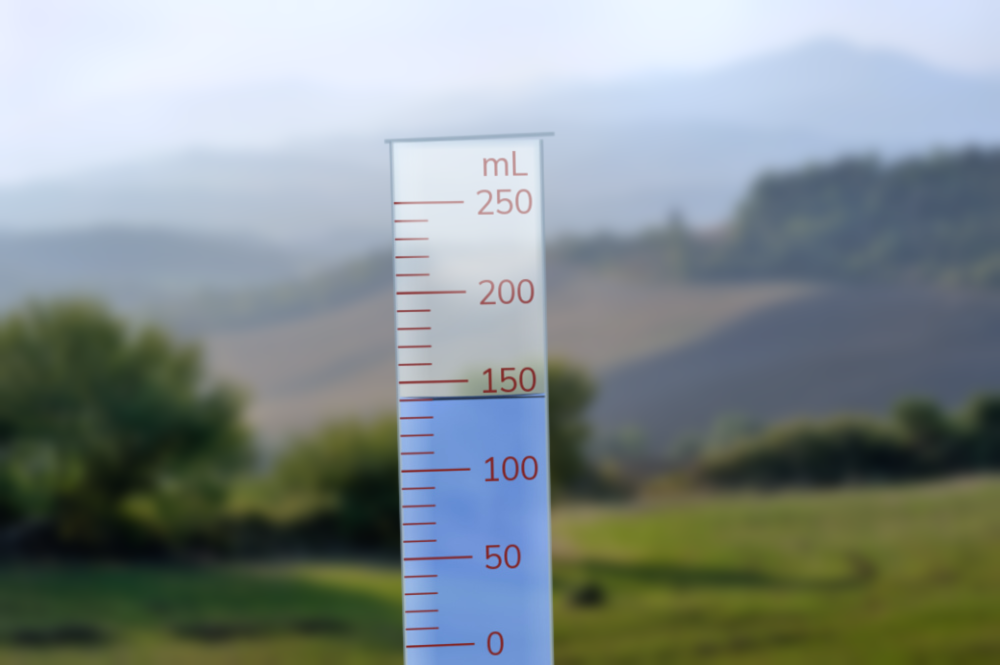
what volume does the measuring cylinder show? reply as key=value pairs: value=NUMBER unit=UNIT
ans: value=140 unit=mL
